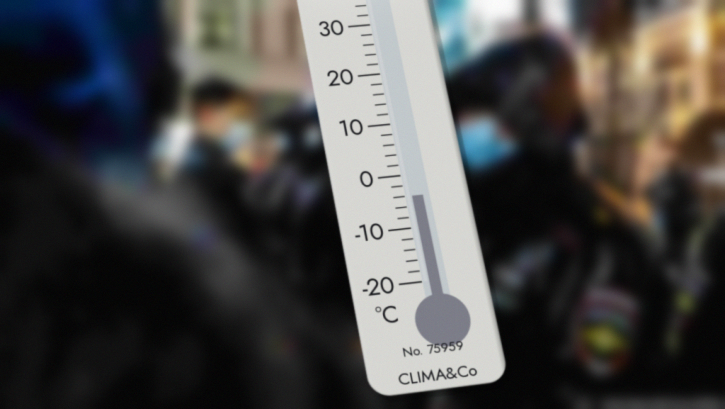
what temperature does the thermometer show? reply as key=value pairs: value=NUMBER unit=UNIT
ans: value=-4 unit=°C
